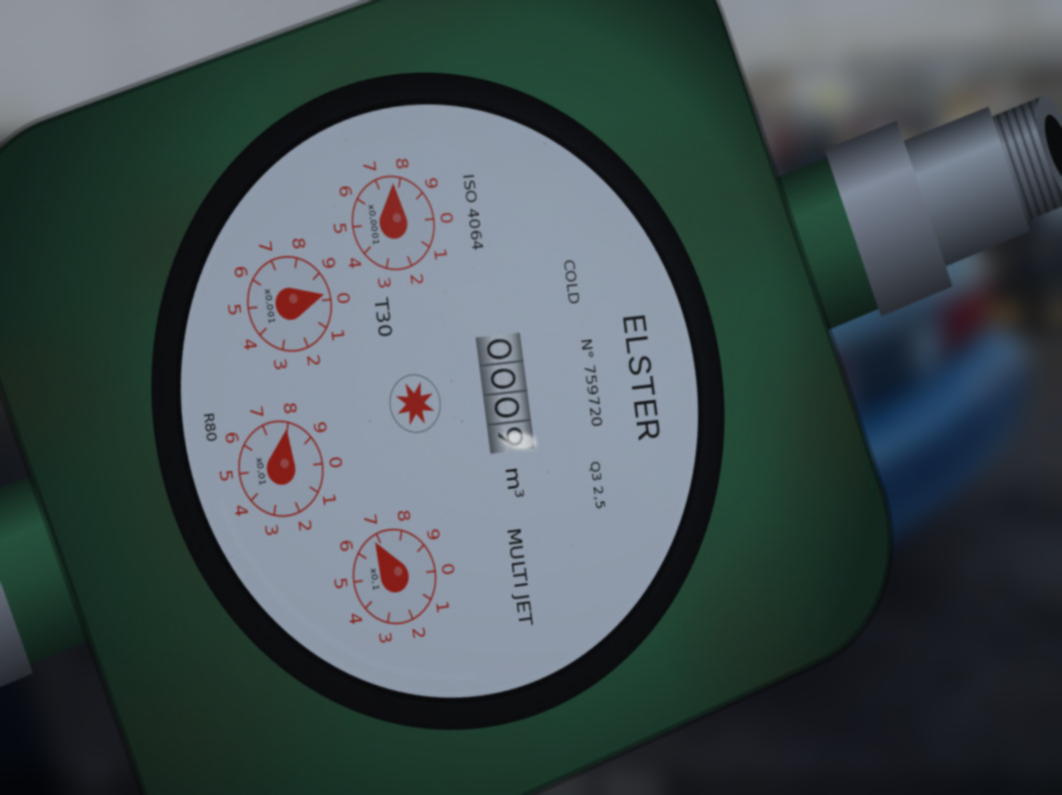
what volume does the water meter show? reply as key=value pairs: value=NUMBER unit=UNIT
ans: value=9.6797 unit=m³
